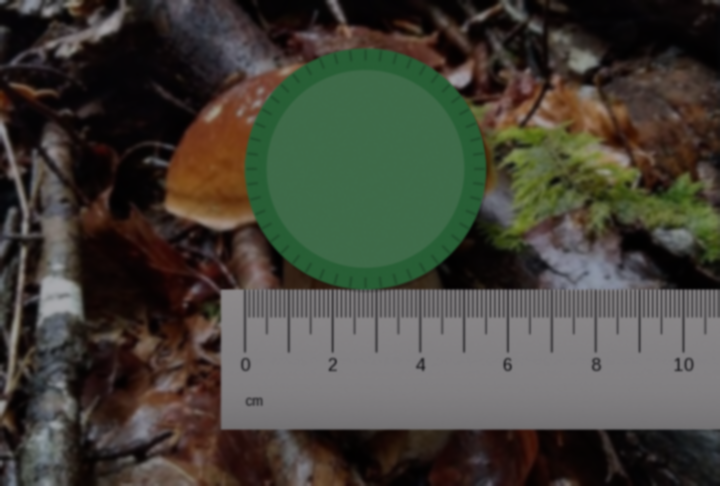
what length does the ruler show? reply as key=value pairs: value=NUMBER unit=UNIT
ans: value=5.5 unit=cm
